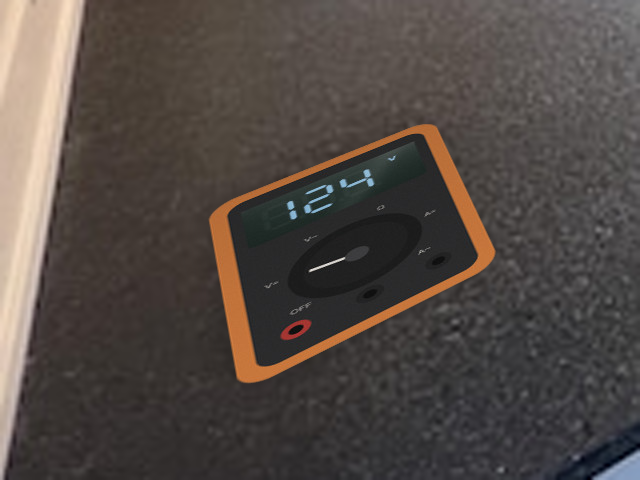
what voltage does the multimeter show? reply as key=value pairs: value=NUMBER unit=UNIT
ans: value=124 unit=V
